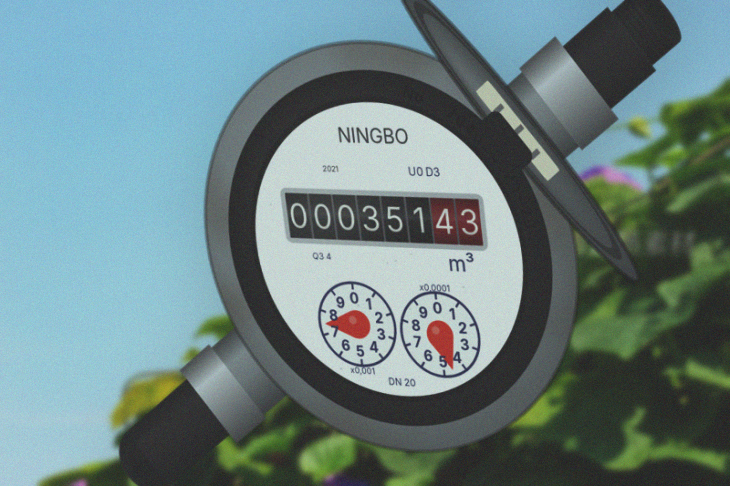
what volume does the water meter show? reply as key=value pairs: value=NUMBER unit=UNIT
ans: value=351.4374 unit=m³
